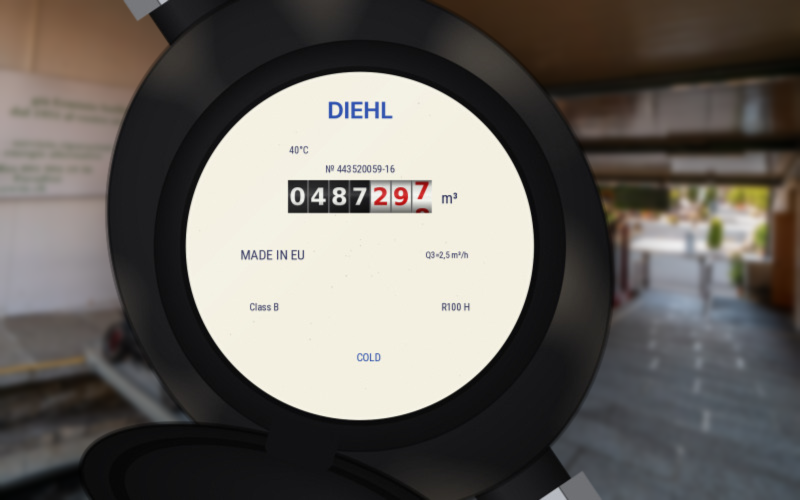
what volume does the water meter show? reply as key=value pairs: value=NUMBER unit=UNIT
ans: value=487.297 unit=m³
